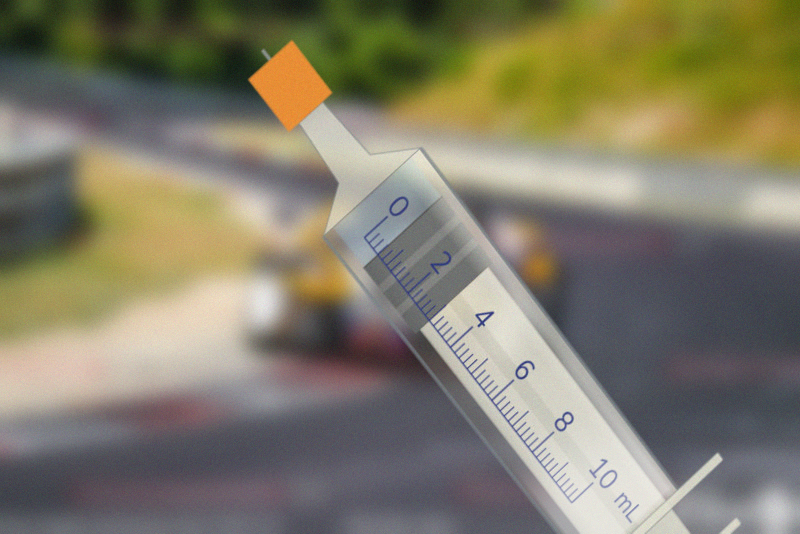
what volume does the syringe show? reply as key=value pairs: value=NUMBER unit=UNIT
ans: value=0.6 unit=mL
